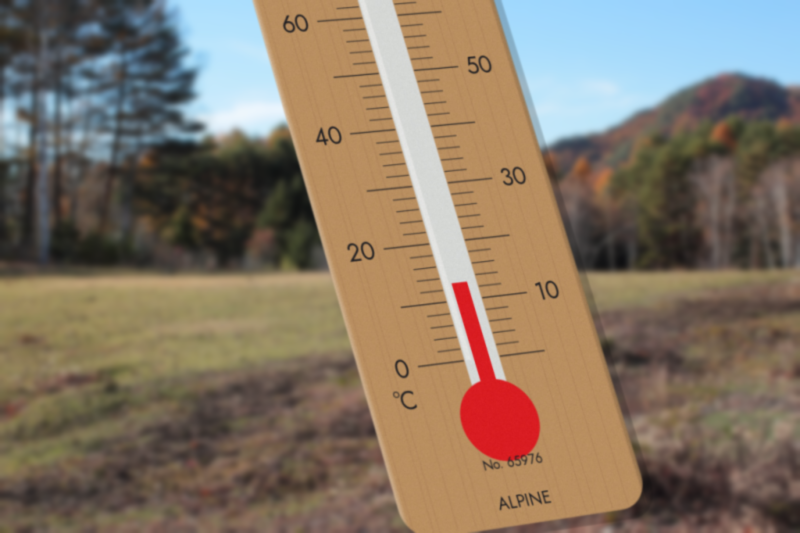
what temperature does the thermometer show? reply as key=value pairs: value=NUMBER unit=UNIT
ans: value=13 unit=°C
